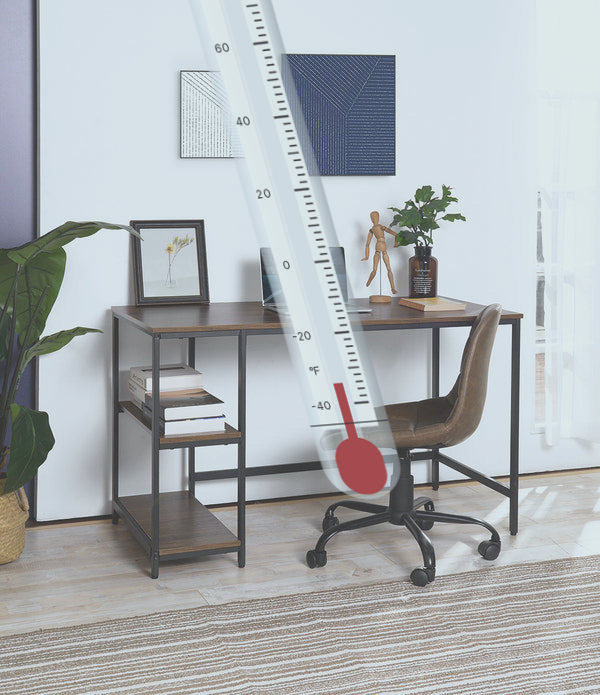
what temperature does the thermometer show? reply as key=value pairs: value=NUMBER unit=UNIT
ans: value=-34 unit=°F
